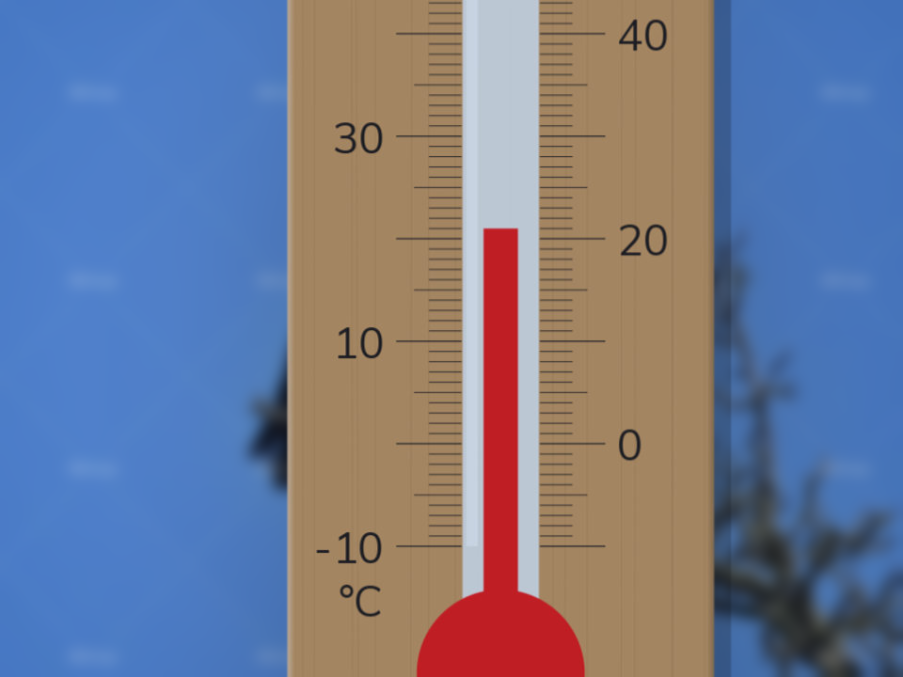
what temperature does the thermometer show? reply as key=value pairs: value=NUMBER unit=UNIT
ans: value=21 unit=°C
